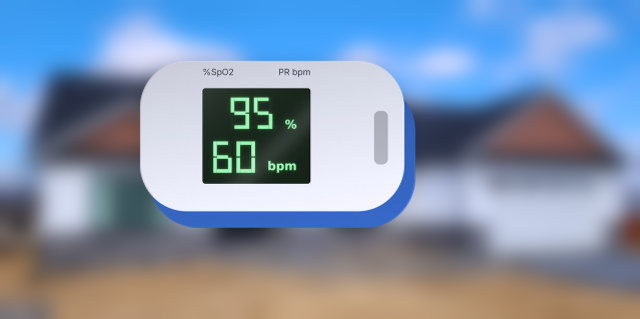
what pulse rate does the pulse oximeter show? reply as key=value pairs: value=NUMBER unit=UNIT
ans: value=60 unit=bpm
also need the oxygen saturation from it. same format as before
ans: value=95 unit=%
